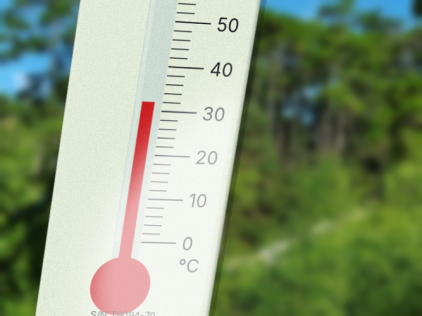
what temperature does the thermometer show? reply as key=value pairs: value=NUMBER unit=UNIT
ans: value=32 unit=°C
